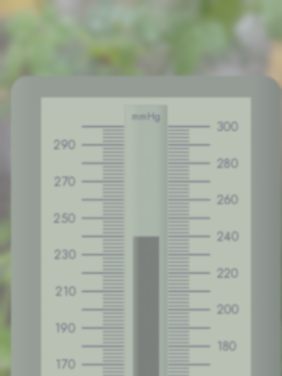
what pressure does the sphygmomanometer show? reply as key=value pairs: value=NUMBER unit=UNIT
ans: value=240 unit=mmHg
